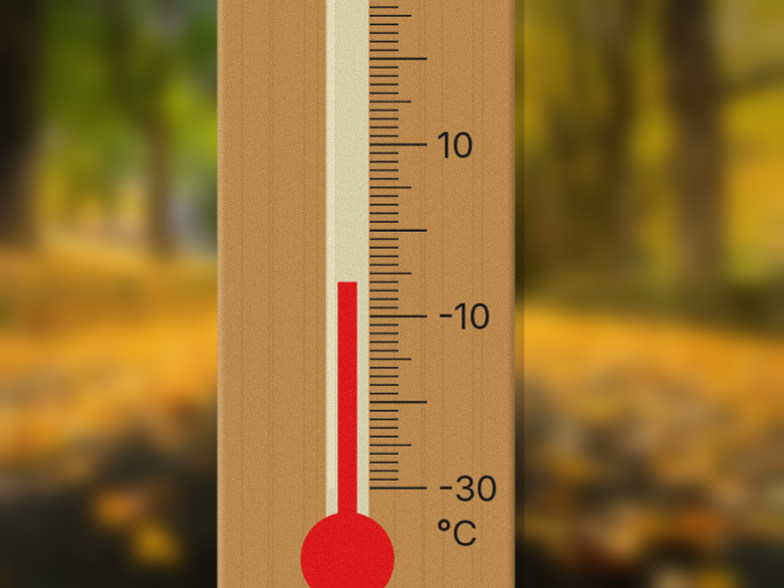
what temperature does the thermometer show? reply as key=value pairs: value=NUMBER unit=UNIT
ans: value=-6 unit=°C
